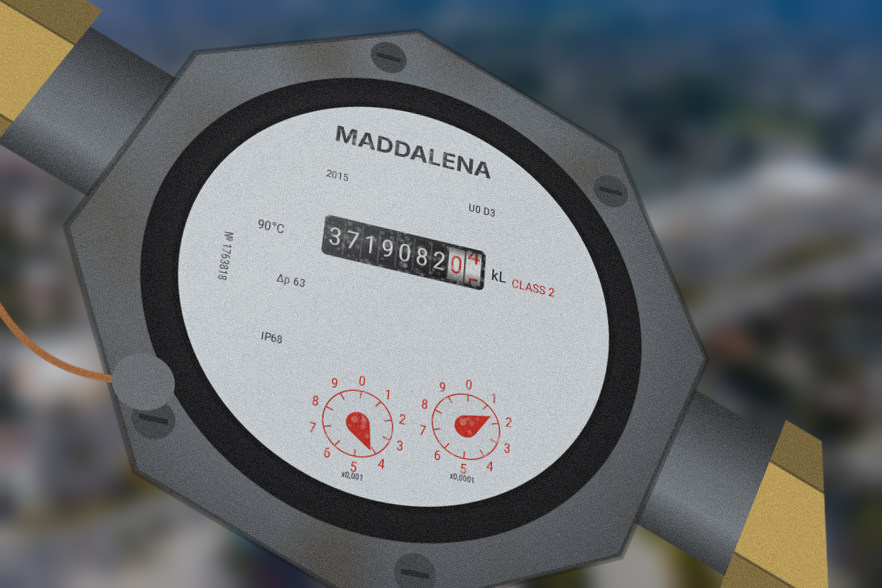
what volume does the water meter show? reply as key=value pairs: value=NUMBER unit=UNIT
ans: value=3719082.0441 unit=kL
